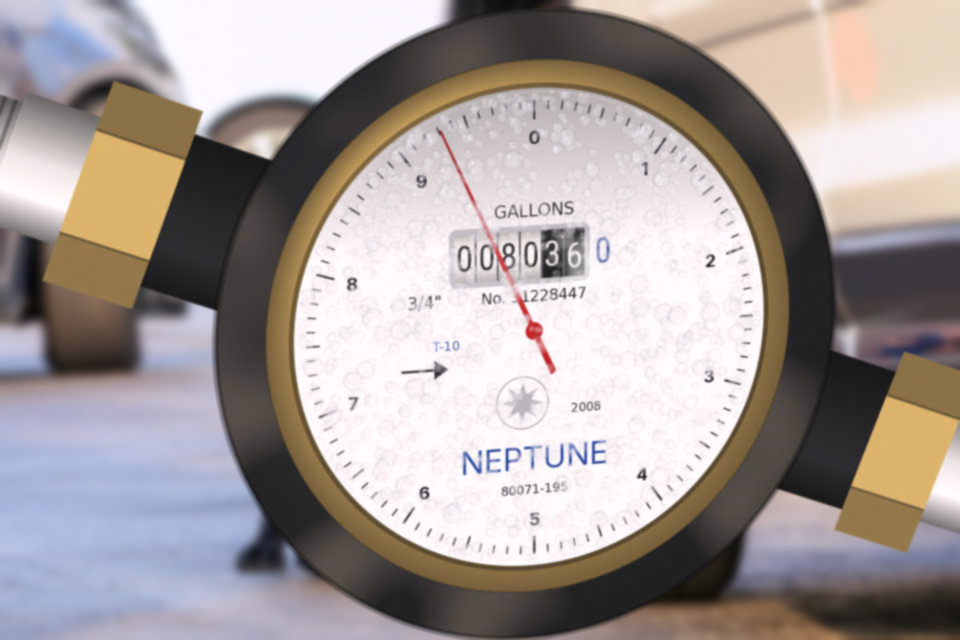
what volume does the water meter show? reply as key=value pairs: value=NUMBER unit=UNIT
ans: value=80359.3 unit=gal
